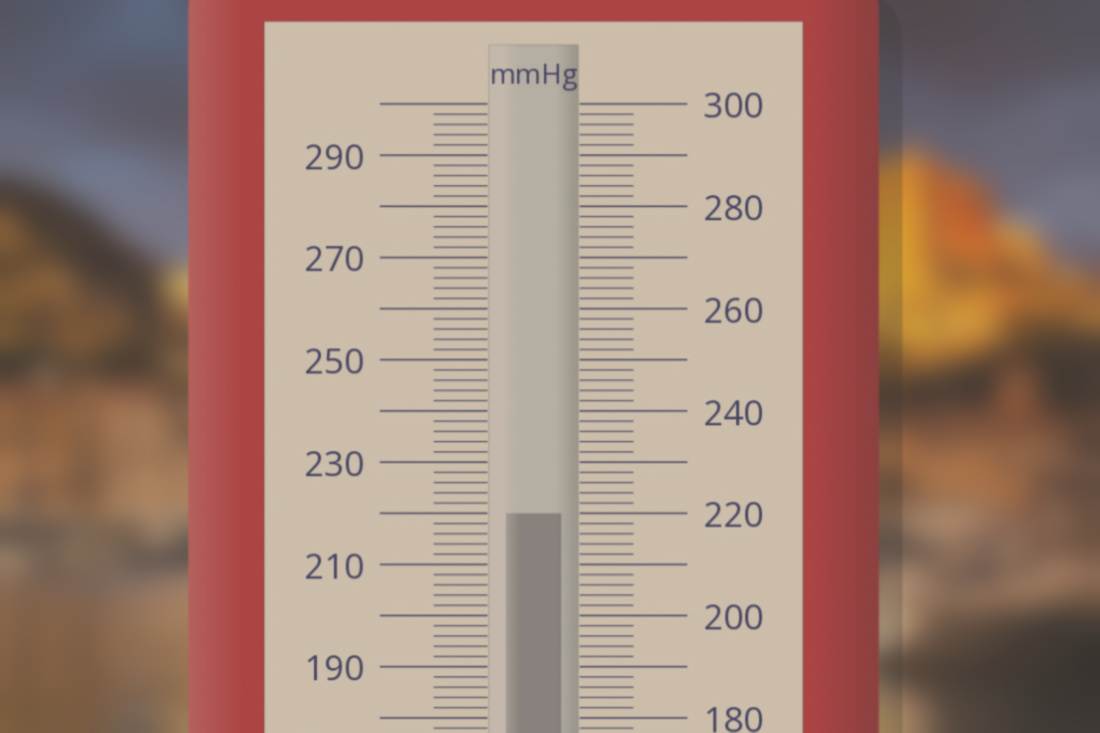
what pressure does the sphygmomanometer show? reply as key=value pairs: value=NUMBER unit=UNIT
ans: value=220 unit=mmHg
